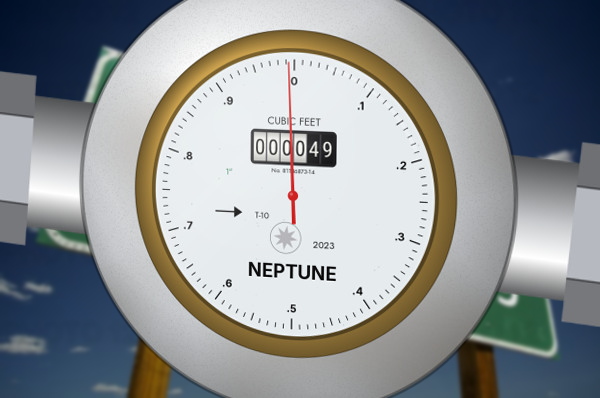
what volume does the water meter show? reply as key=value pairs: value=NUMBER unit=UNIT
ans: value=48.99 unit=ft³
